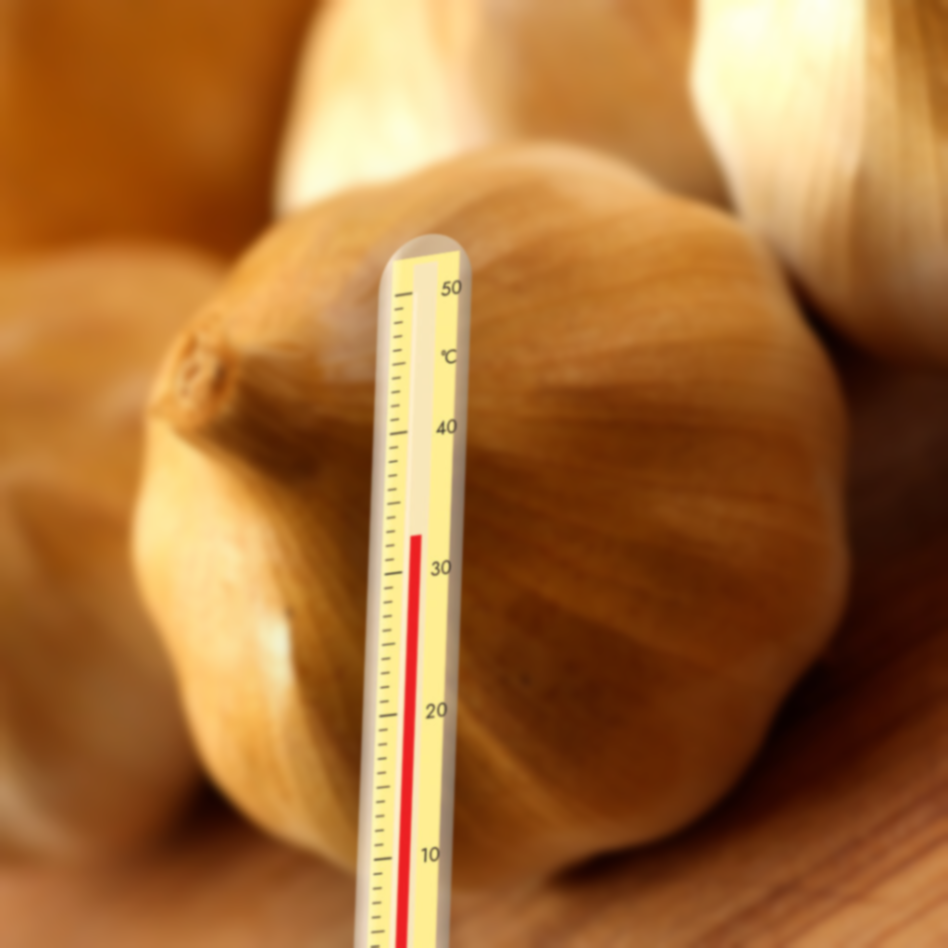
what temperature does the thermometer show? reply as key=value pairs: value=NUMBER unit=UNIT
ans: value=32.5 unit=°C
